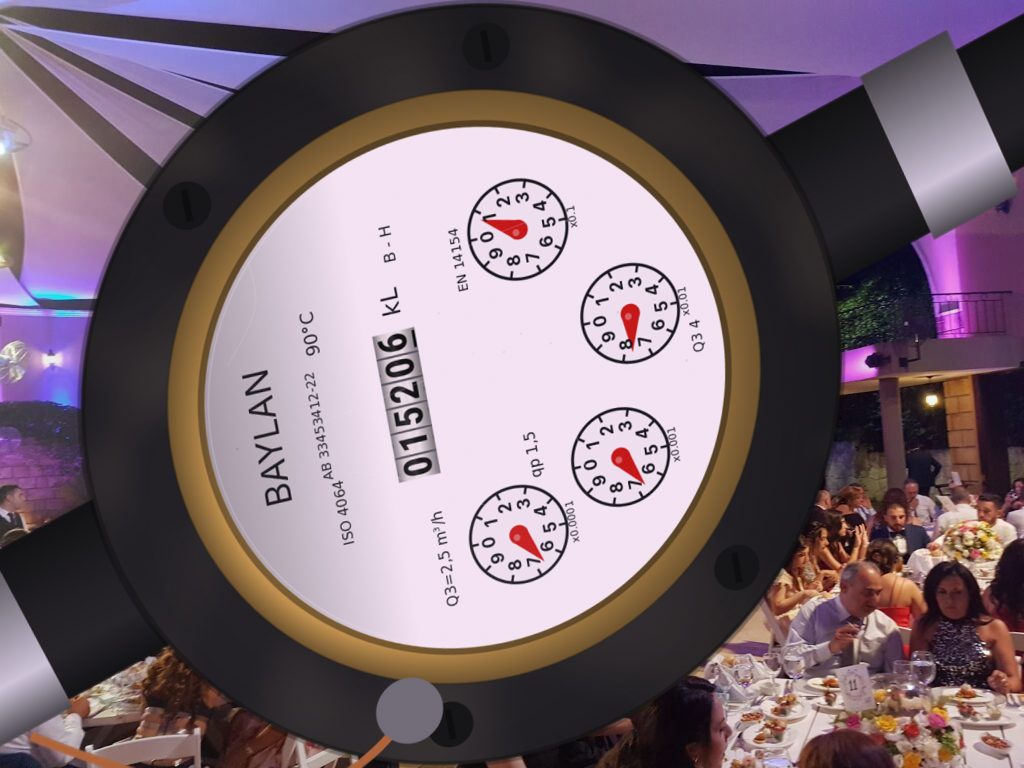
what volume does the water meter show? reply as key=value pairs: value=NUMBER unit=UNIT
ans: value=15206.0766 unit=kL
